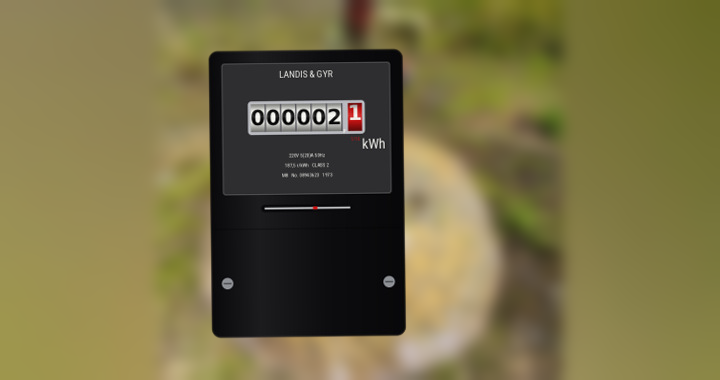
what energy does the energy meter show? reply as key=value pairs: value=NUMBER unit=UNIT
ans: value=2.1 unit=kWh
